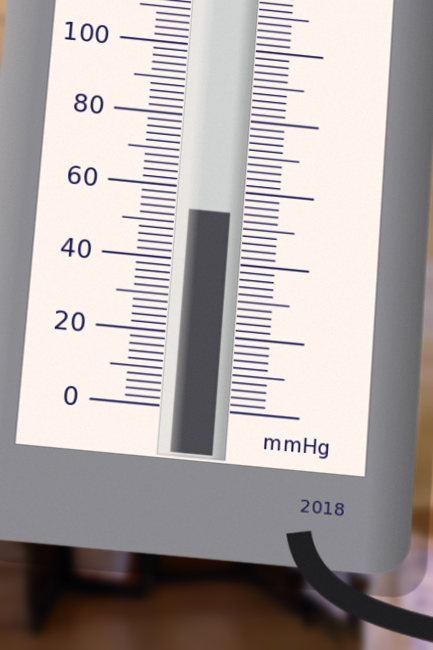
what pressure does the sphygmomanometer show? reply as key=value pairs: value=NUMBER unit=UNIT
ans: value=54 unit=mmHg
